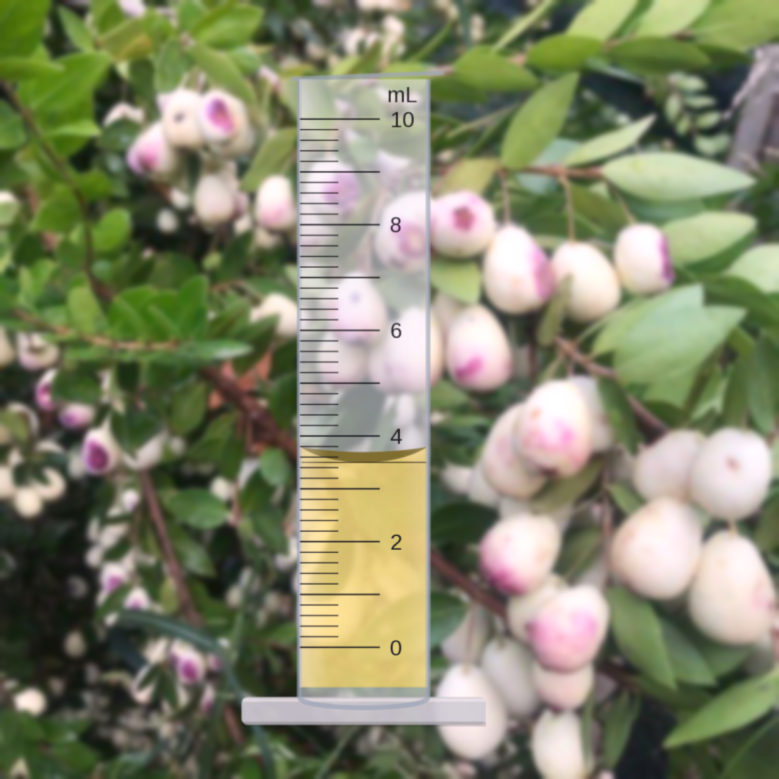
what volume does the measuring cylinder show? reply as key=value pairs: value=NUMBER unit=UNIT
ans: value=3.5 unit=mL
